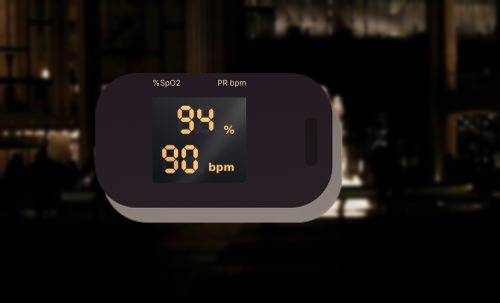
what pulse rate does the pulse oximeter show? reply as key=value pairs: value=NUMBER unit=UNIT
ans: value=90 unit=bpm
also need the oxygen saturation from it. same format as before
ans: value=94 unit=%
